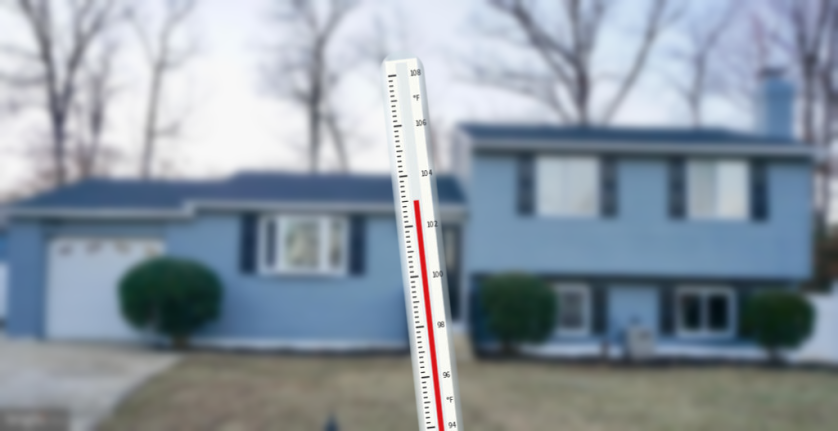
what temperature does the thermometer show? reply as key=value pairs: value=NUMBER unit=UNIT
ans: value=103 unit=°F
